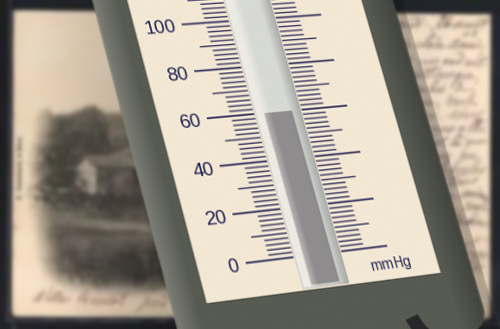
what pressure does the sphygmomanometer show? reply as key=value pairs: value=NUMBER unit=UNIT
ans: value=60 unit=mmHg
